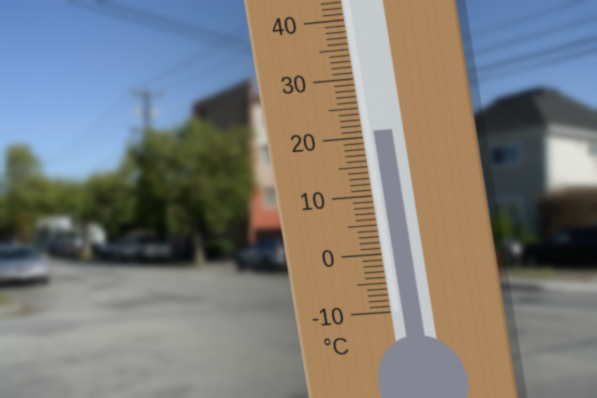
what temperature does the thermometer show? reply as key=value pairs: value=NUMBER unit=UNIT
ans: value=21 unit=°C
